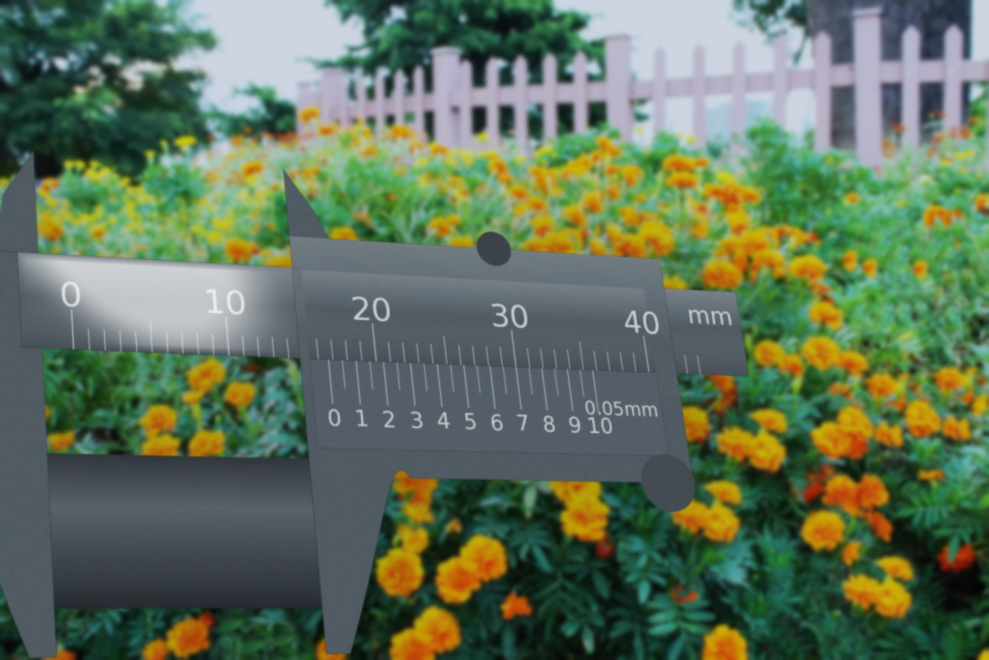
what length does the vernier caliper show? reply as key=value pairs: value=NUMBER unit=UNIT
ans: value=16.7 unit=mm
